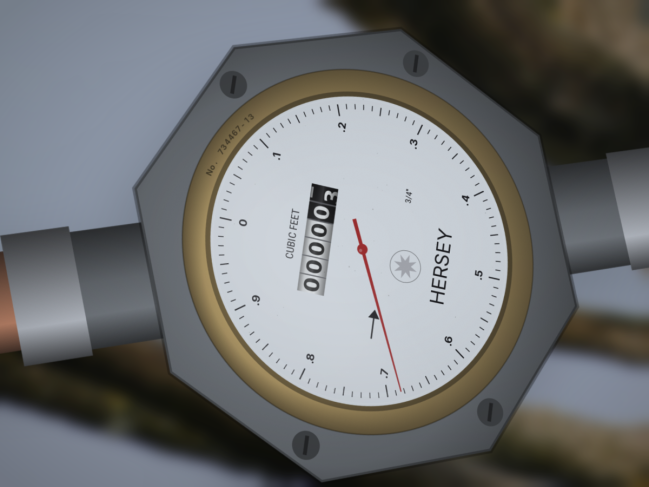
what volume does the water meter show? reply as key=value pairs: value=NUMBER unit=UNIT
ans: value=2.68 unit=ft³
